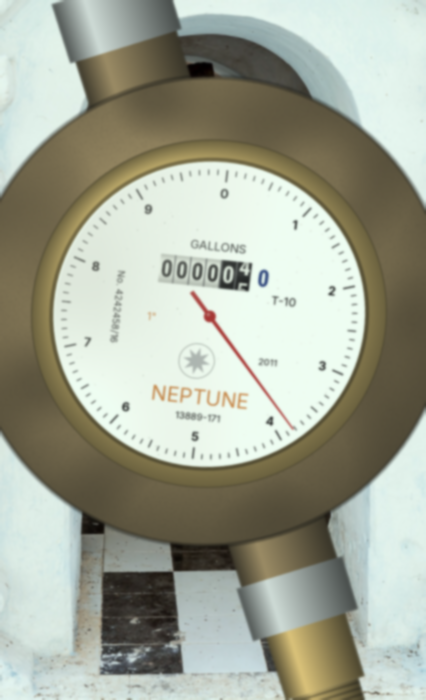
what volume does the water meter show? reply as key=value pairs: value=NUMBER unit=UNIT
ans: value=43.8 unit=gal
